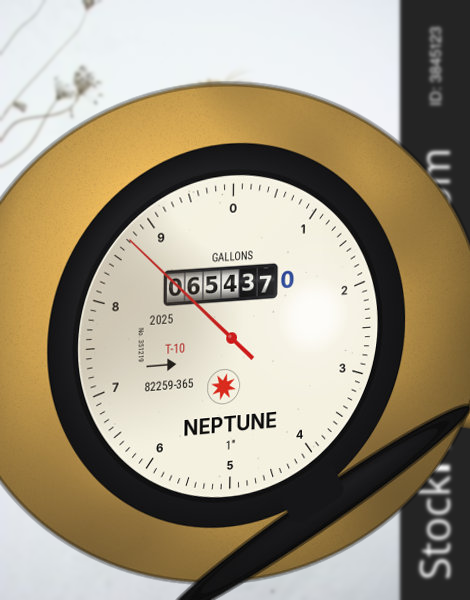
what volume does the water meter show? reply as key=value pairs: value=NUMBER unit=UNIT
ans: value=654368.7 unit=gal
